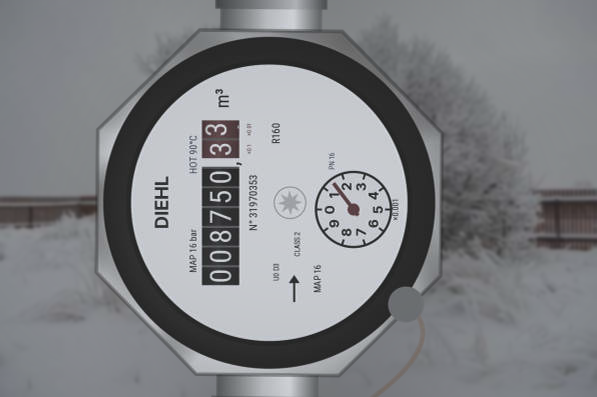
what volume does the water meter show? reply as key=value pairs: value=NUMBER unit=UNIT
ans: value=8750.331 unit=m³
